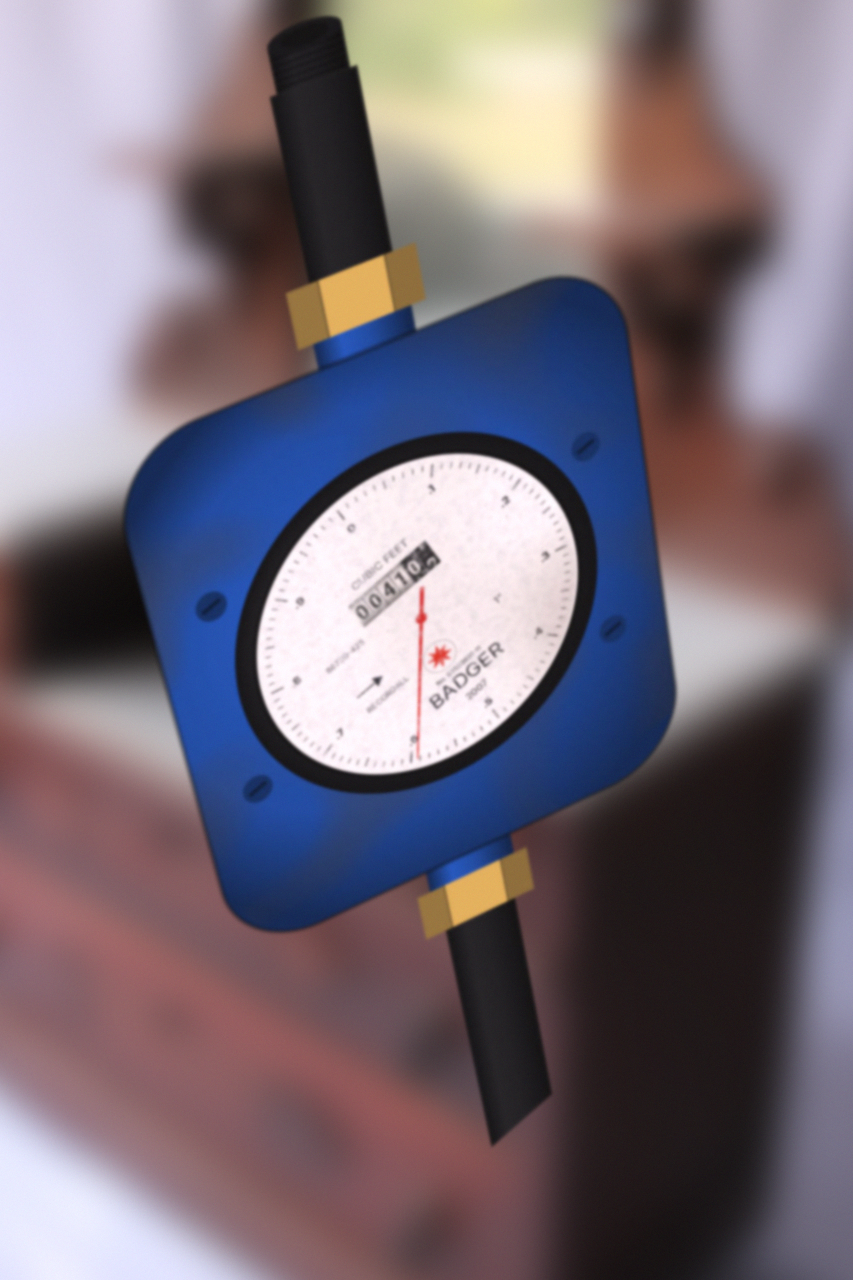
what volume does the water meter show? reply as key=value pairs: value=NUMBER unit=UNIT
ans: value=4101.59 unit=ft³
